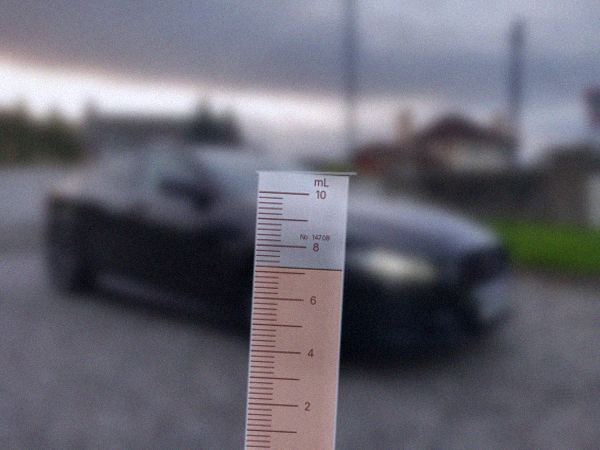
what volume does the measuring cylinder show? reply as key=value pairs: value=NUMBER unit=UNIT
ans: value=7.2 unit=mL
